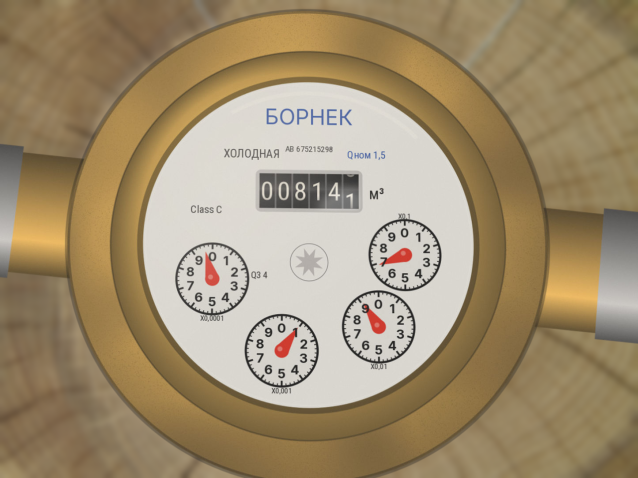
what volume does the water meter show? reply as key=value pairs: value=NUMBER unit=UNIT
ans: value=8140.6909 unit=m³
